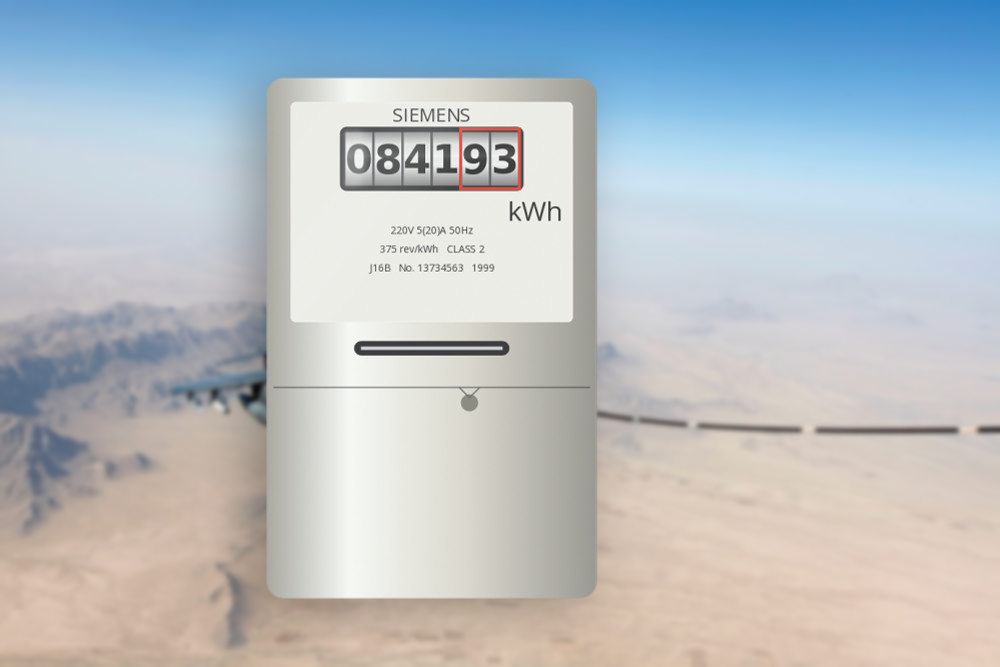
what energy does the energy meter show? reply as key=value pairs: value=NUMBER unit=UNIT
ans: value=841.93 unit=kWh
